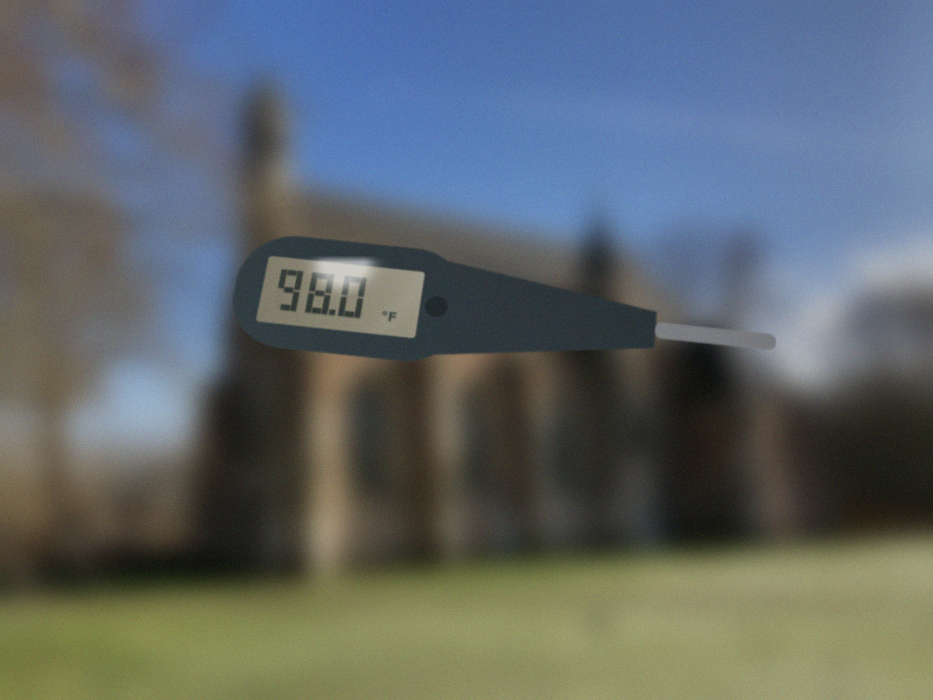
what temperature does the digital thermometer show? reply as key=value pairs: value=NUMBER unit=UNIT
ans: value=98.0 unit=°F
